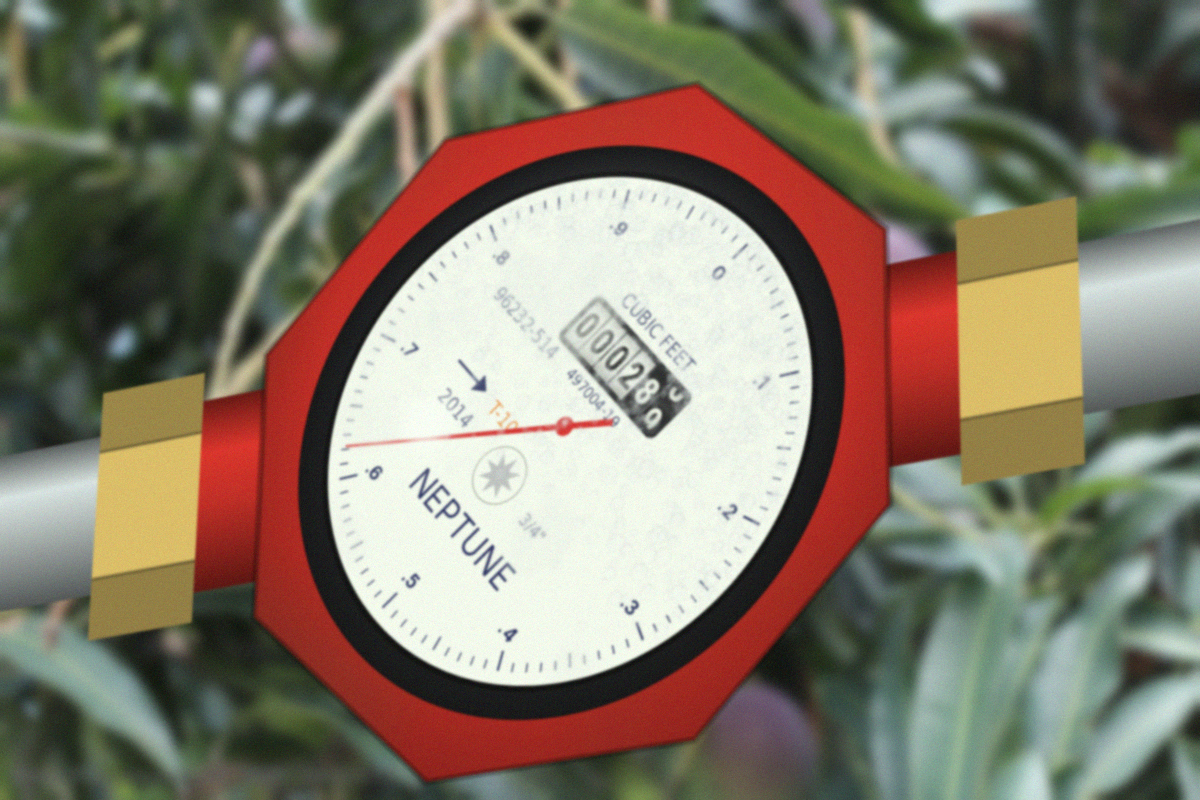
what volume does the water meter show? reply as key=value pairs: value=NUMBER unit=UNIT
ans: value=288.62 unit=ft³
